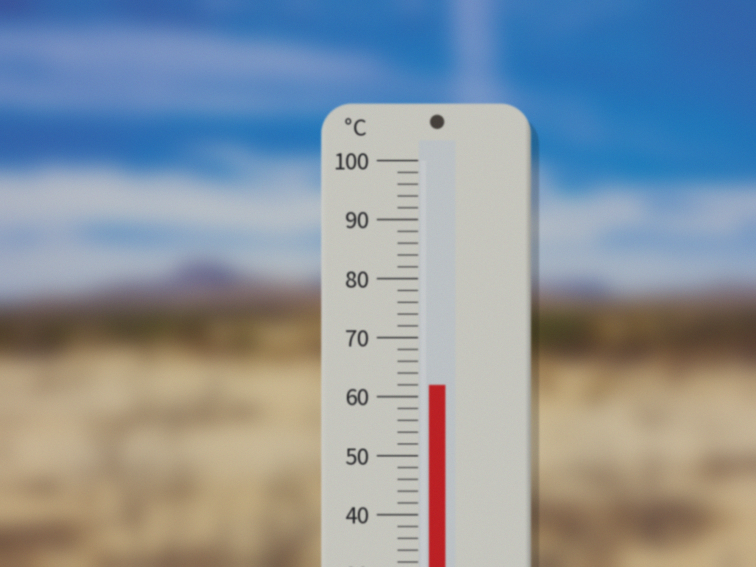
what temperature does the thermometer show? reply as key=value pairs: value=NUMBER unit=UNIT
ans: value=62 unit=°C
